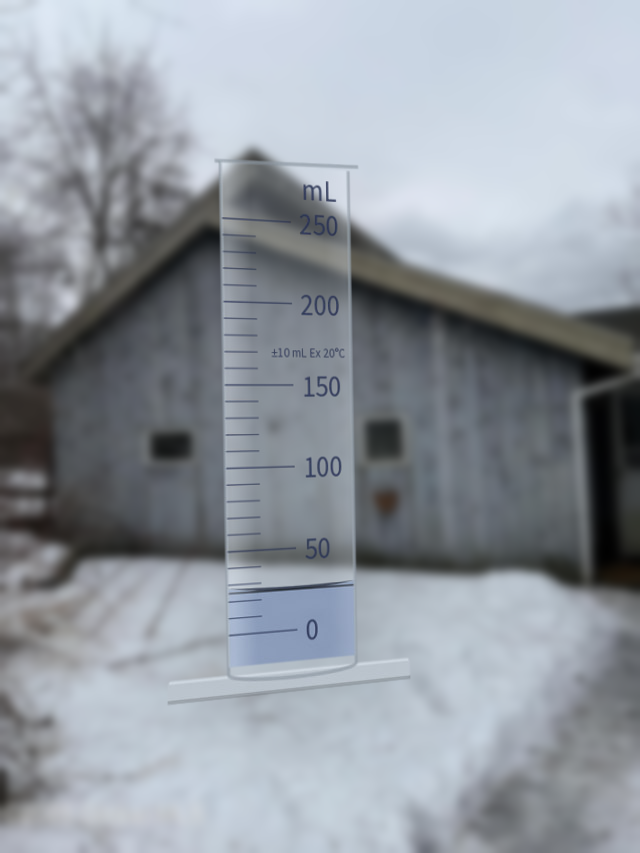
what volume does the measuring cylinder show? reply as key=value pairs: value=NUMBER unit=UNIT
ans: value=25 unit=mL
